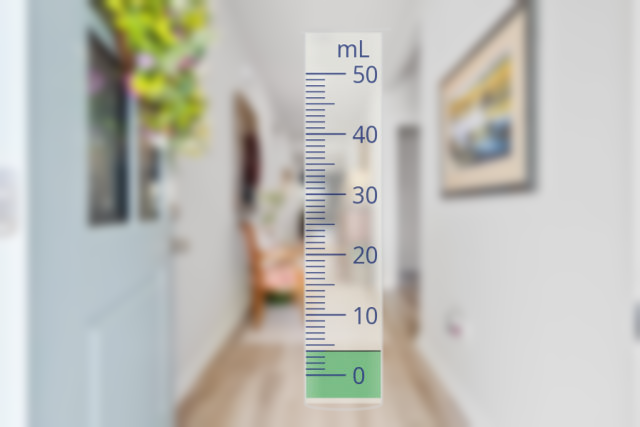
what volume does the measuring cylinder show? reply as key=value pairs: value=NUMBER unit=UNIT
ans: value=4 unit=mL
